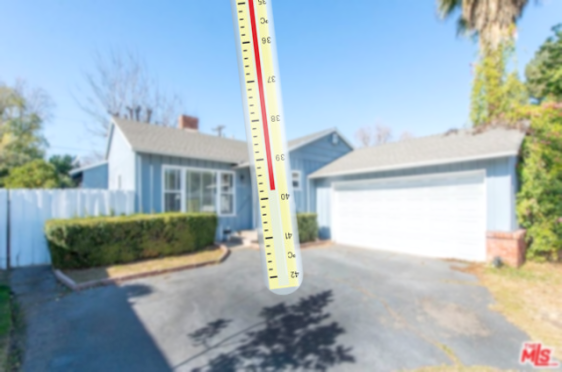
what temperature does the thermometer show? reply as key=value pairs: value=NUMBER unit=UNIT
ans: value=39.8 unit=°C
